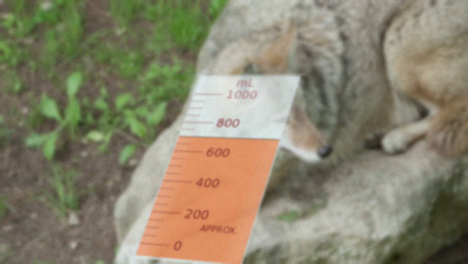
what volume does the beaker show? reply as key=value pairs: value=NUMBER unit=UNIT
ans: value=700 unit=mL
